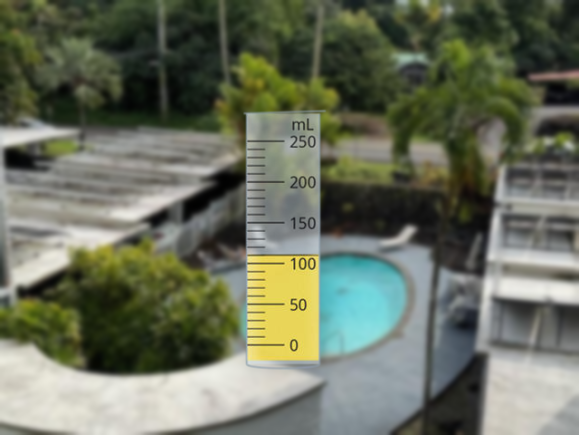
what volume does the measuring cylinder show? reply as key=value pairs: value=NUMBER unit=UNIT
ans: value=110 unit=mL
